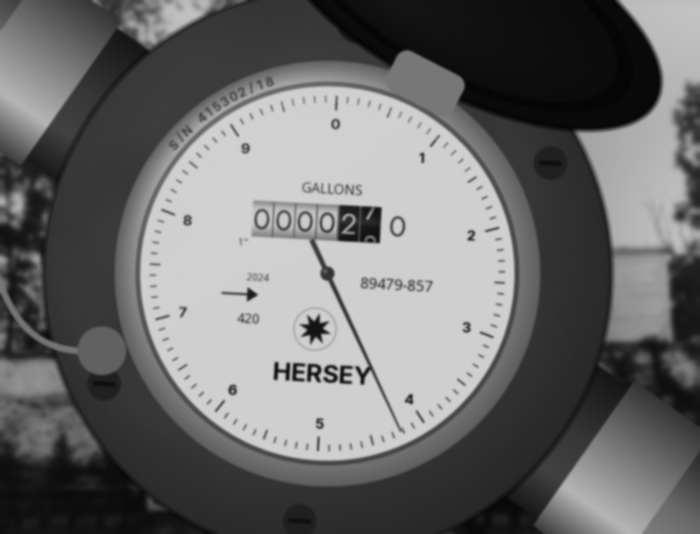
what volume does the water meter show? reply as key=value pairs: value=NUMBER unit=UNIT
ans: value=274.2 unit=gal
